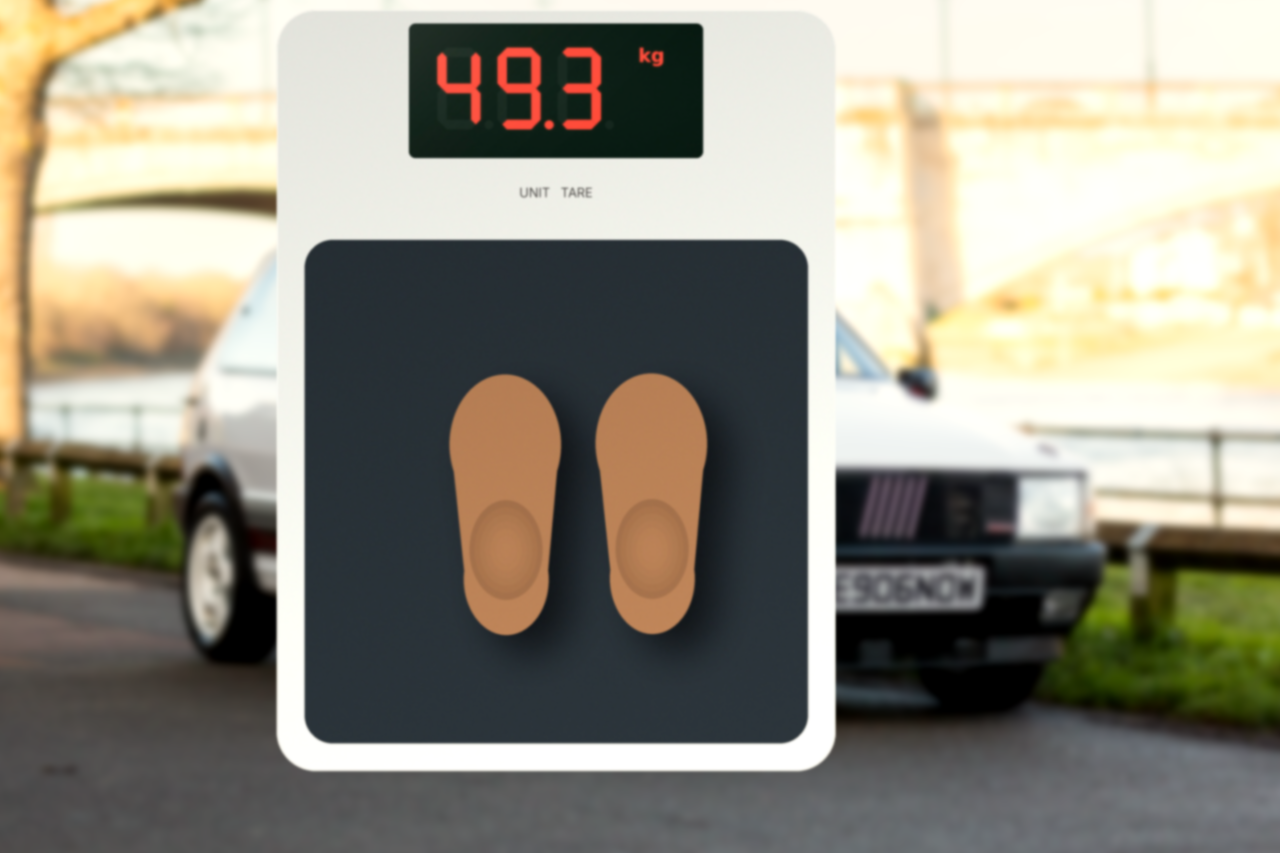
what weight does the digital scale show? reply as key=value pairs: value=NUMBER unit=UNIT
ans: value=49.3 unit=kg
